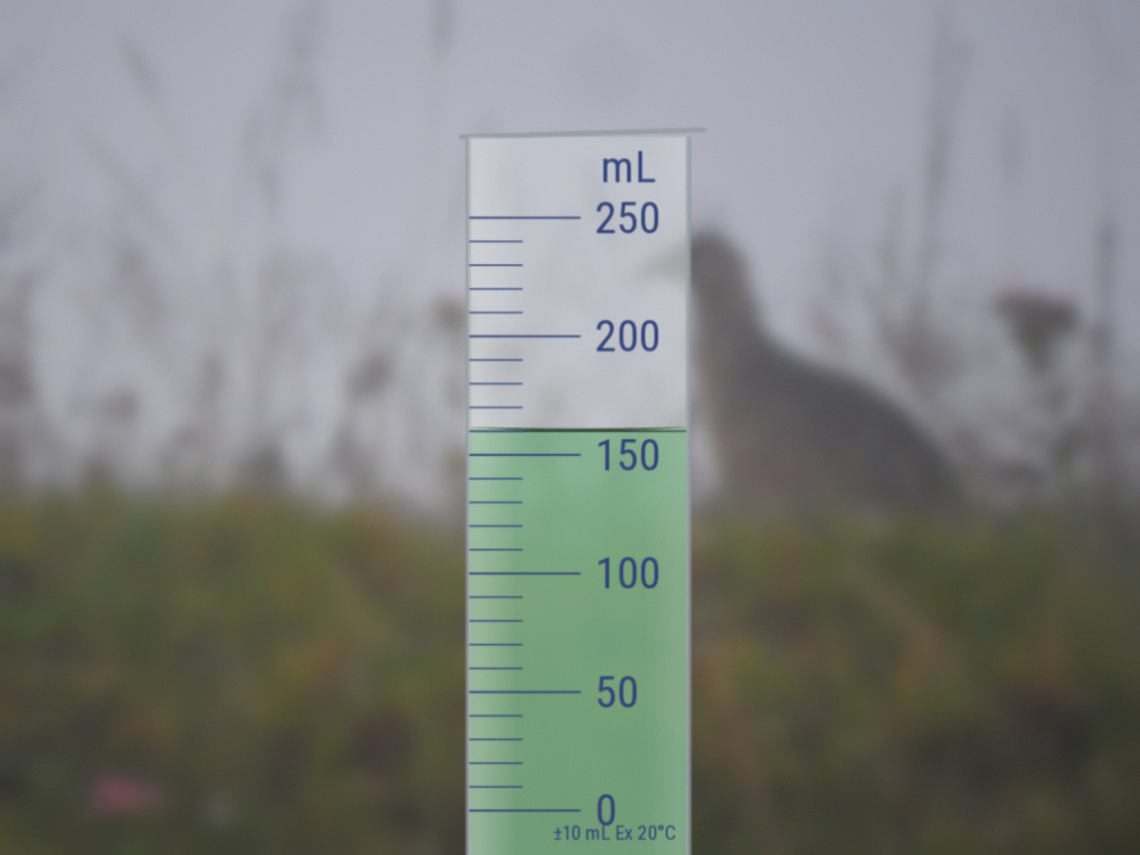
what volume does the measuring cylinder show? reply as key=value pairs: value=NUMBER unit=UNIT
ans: value=160 unit=mL
